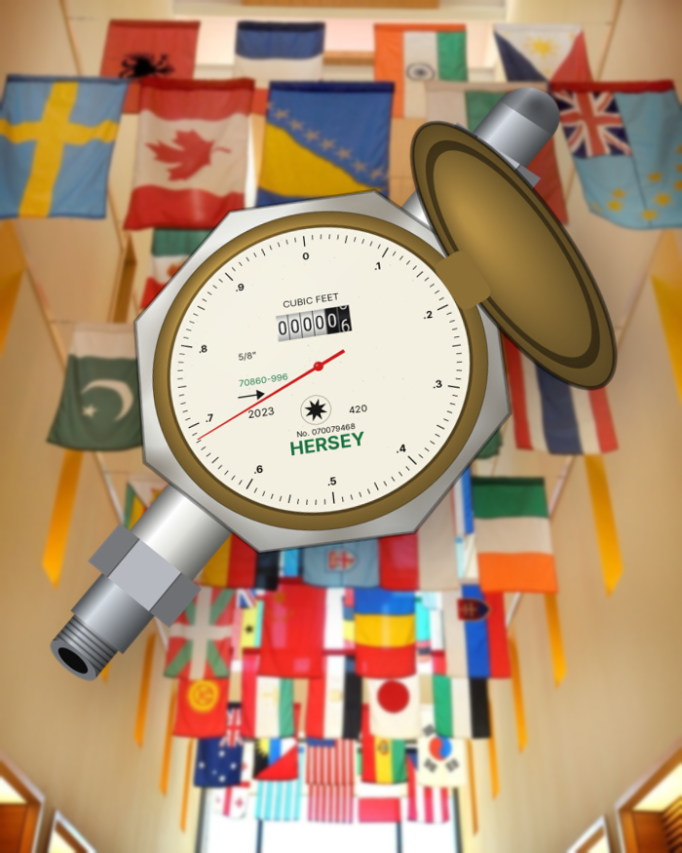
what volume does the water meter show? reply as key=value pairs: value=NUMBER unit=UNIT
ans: value=5.68 unit=ft³
